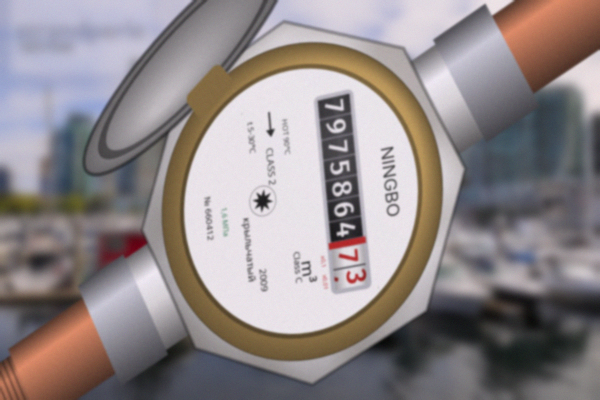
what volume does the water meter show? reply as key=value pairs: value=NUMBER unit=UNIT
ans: value=7975864.73 unit=m³
